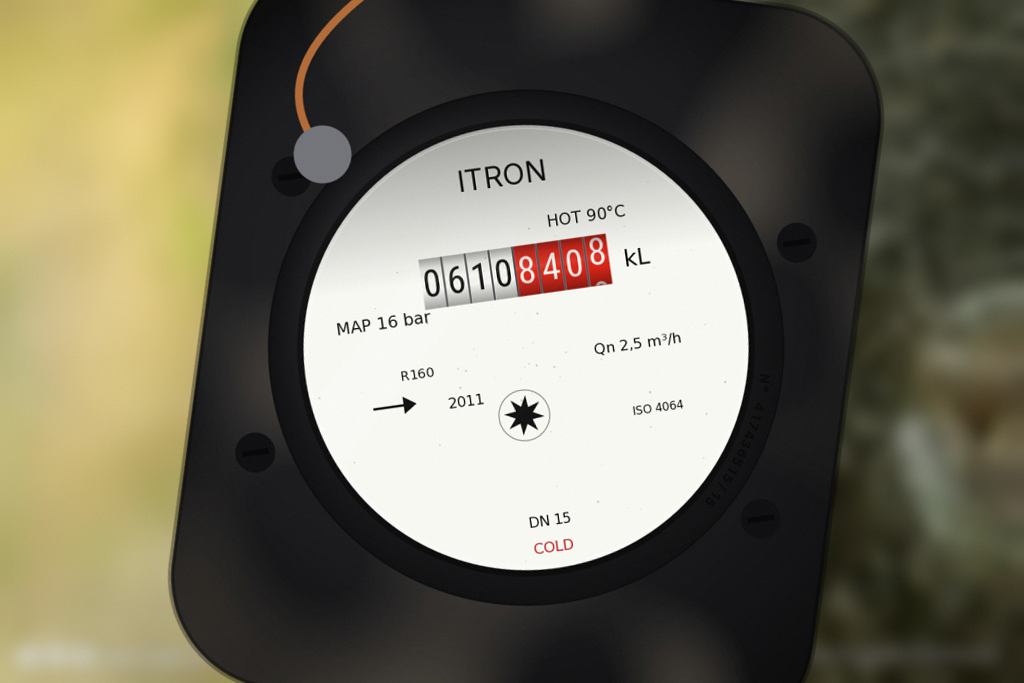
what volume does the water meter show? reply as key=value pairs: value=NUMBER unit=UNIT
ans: value=610.8408 unit=kL
